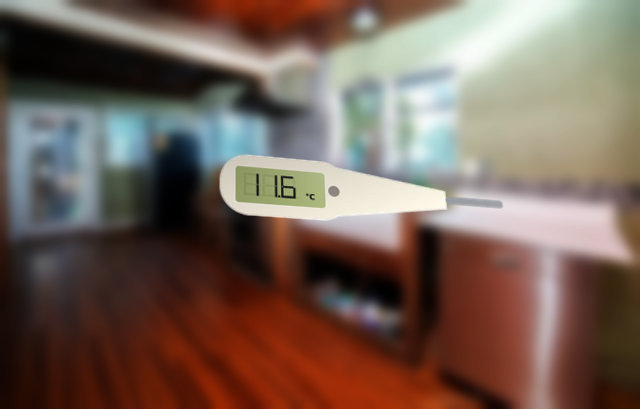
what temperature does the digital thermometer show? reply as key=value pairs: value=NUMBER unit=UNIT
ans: value=11.6 unit=°C
